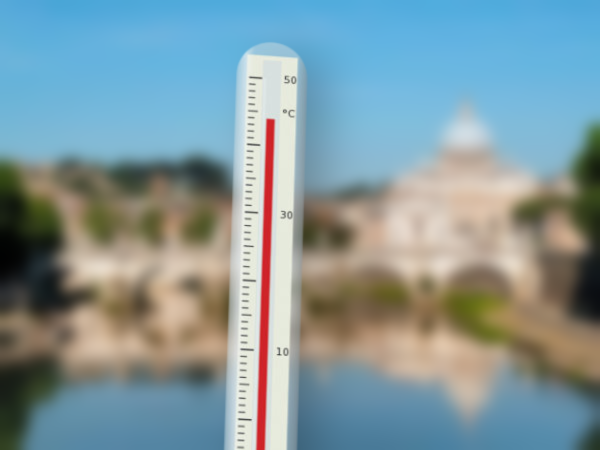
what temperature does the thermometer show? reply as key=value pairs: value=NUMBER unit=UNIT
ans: value=44 unit=°C
